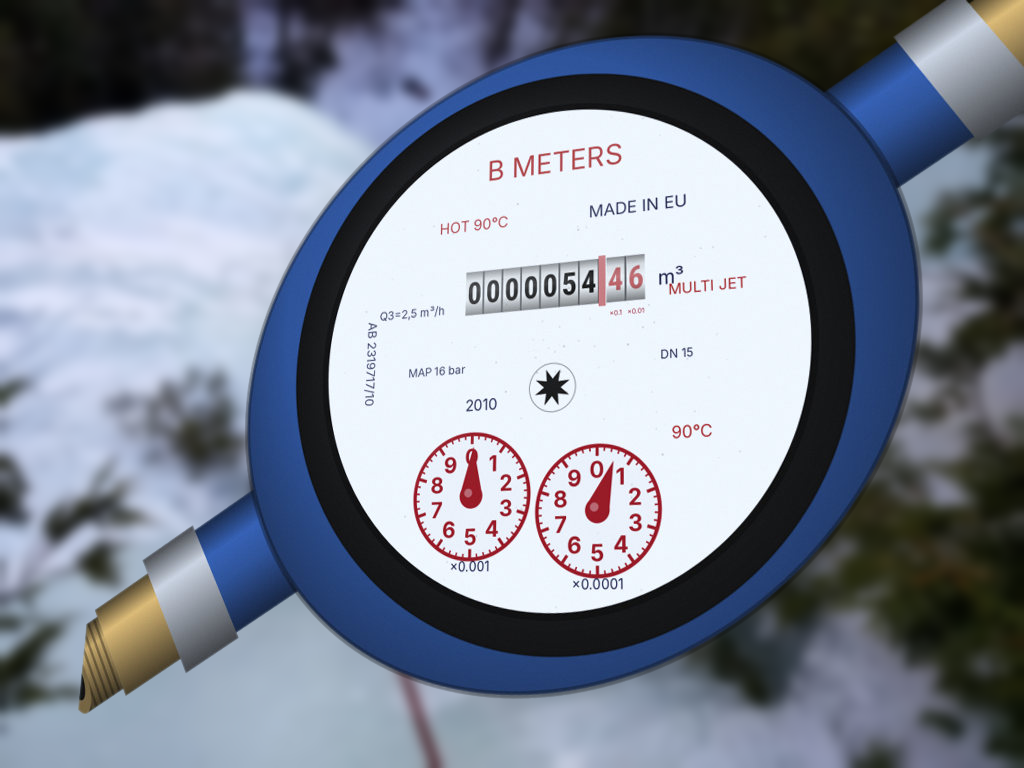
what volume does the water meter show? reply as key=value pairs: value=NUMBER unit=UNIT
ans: value=54.4600 unit=m³
